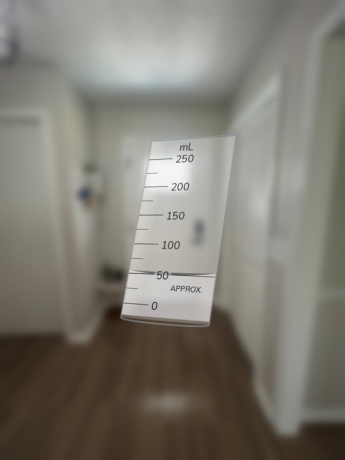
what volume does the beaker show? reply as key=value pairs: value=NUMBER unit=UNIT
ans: value=50 unit=mL
